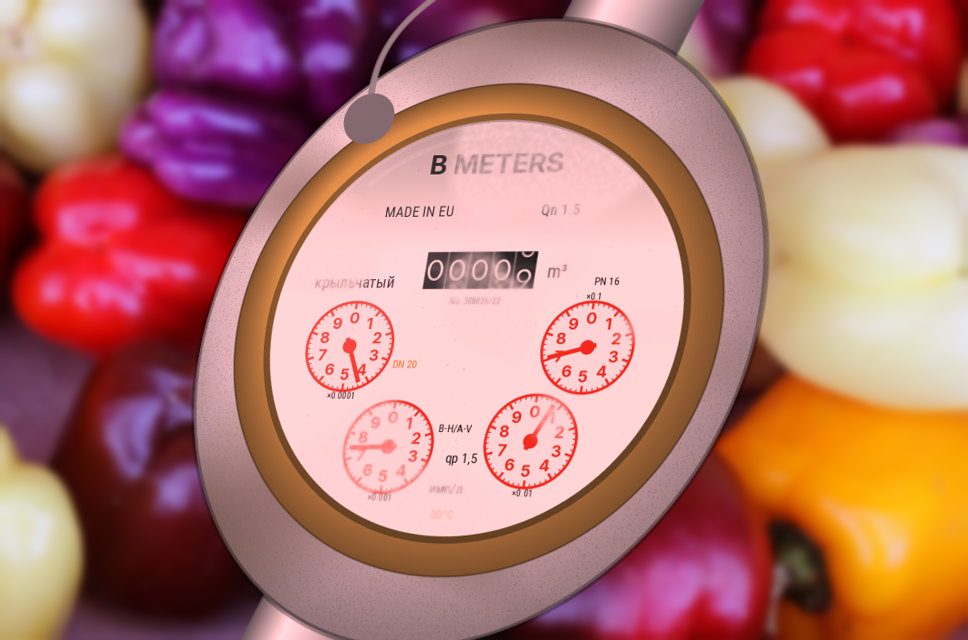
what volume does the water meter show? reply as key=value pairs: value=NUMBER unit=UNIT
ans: value=8.7074 unit=m³
